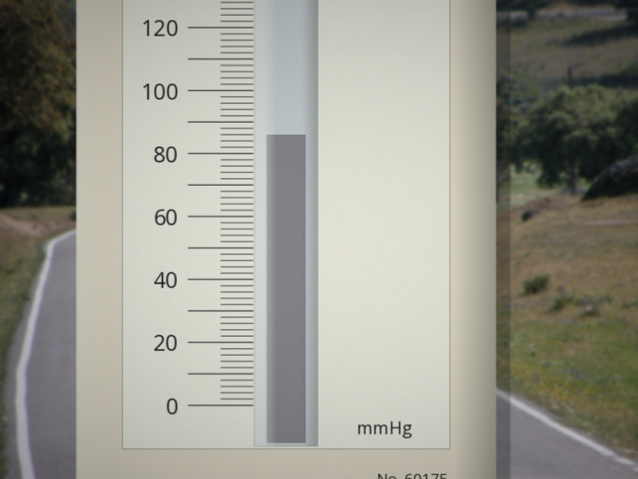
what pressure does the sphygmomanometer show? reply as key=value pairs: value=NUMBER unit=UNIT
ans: value=86 unit=mmHg
